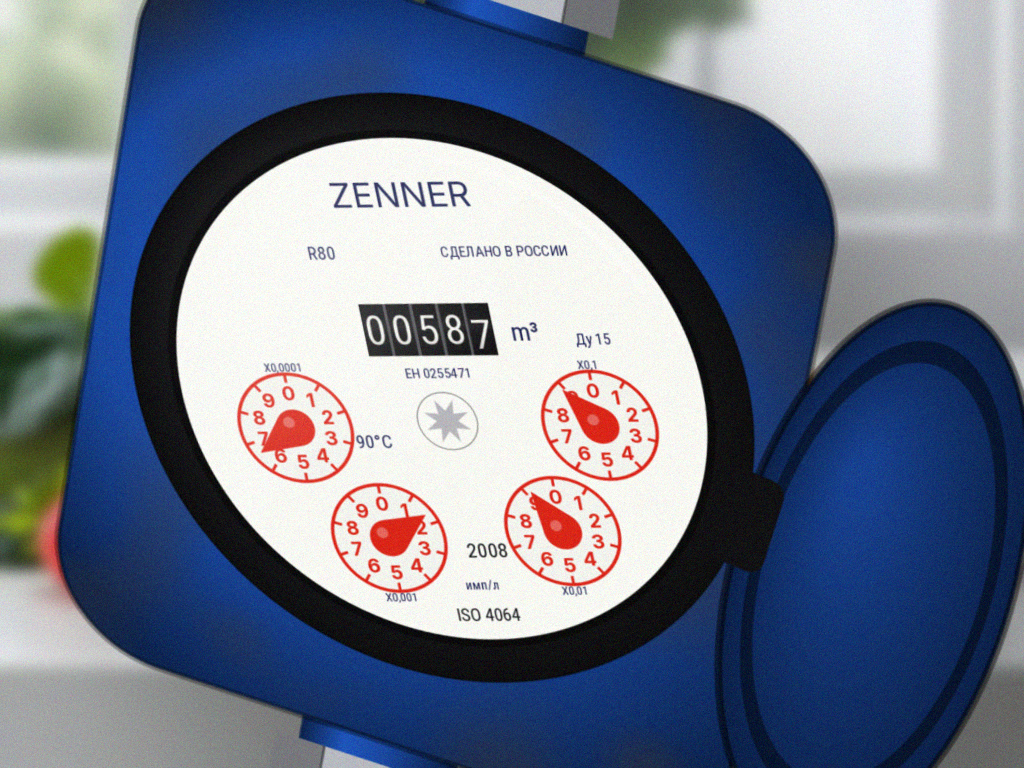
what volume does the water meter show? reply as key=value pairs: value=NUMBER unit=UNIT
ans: value=586.8916 unit=m³
